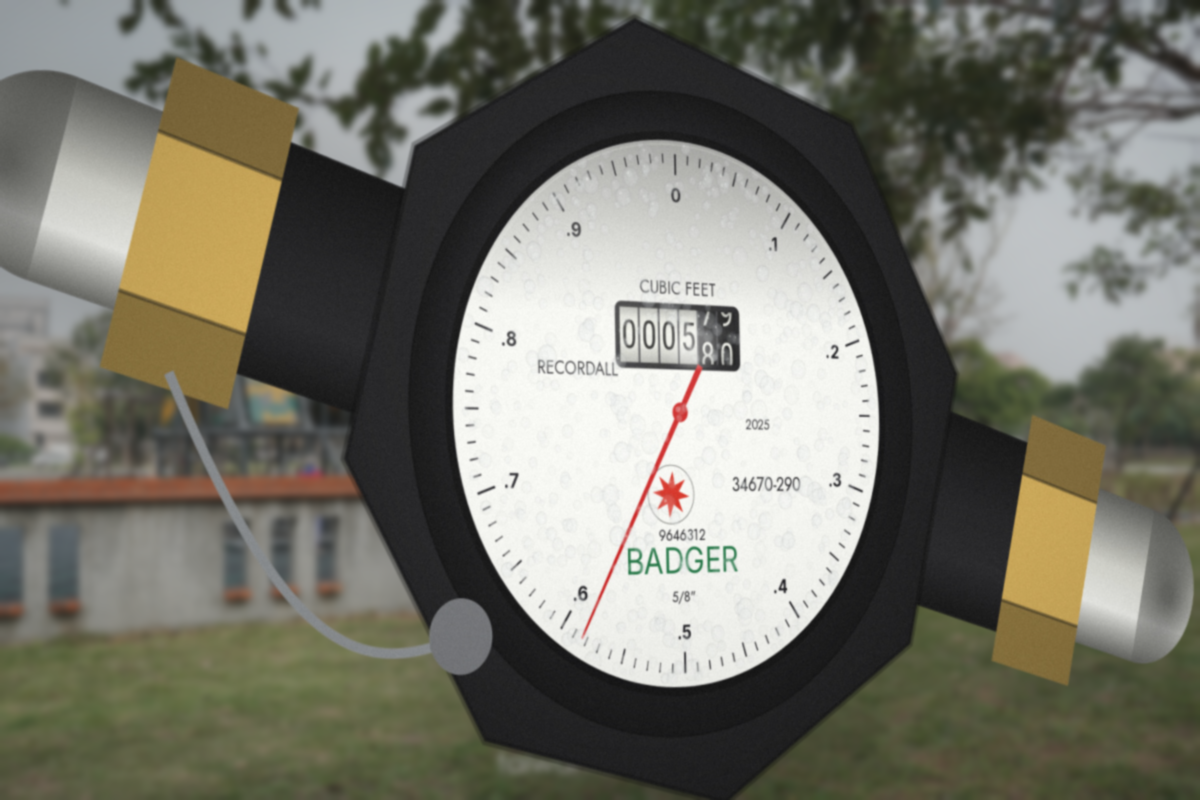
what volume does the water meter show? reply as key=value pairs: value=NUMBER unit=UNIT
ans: value=579.58 unit=ft³
